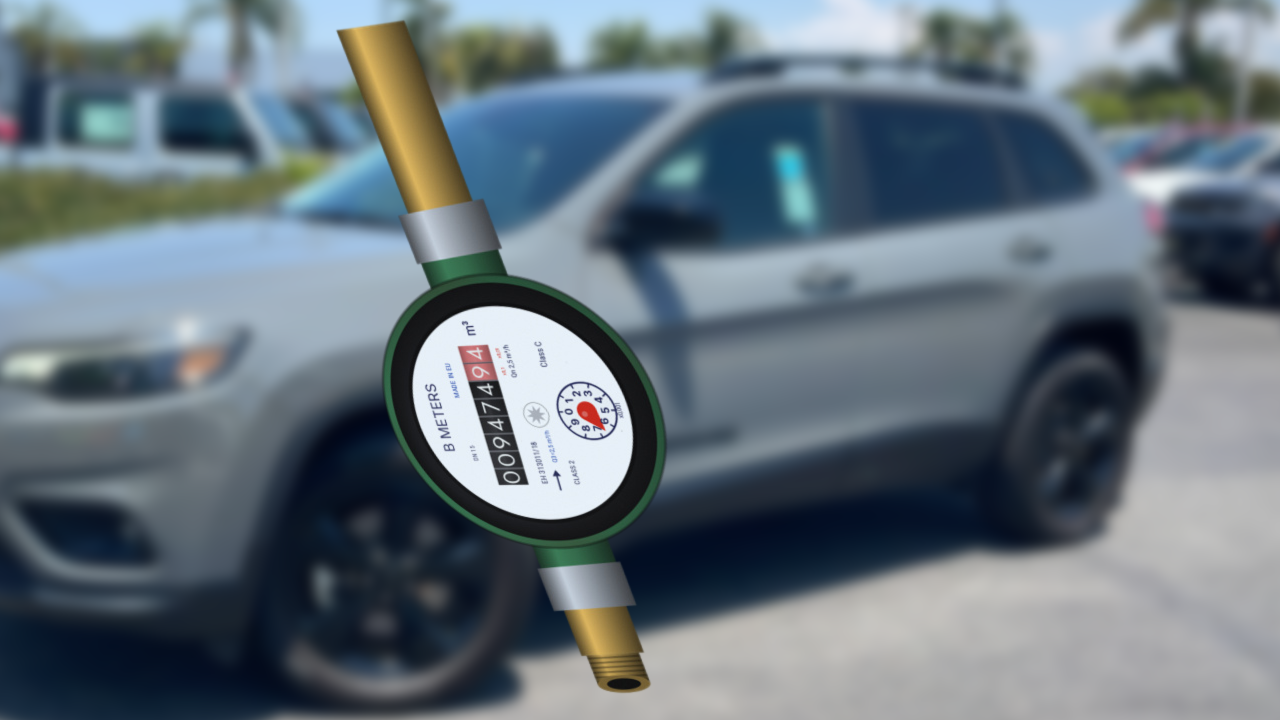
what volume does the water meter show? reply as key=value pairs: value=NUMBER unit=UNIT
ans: value=9474.946 unit=m³
